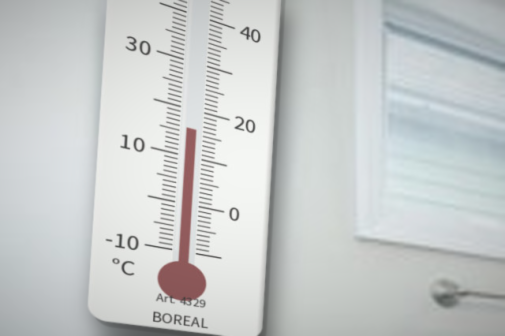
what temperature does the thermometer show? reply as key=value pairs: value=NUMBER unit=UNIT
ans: value=16 unit=°C
